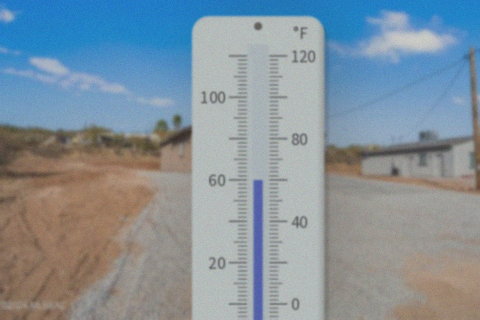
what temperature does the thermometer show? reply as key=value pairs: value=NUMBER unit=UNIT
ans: value=60 unit=°F
